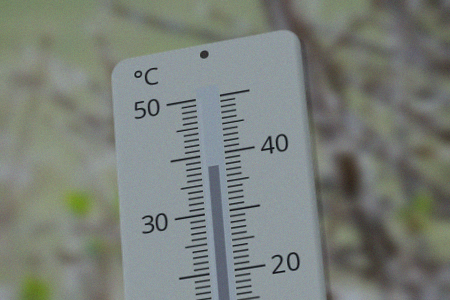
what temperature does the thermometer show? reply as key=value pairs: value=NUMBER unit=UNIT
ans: value=38 unit=°C
